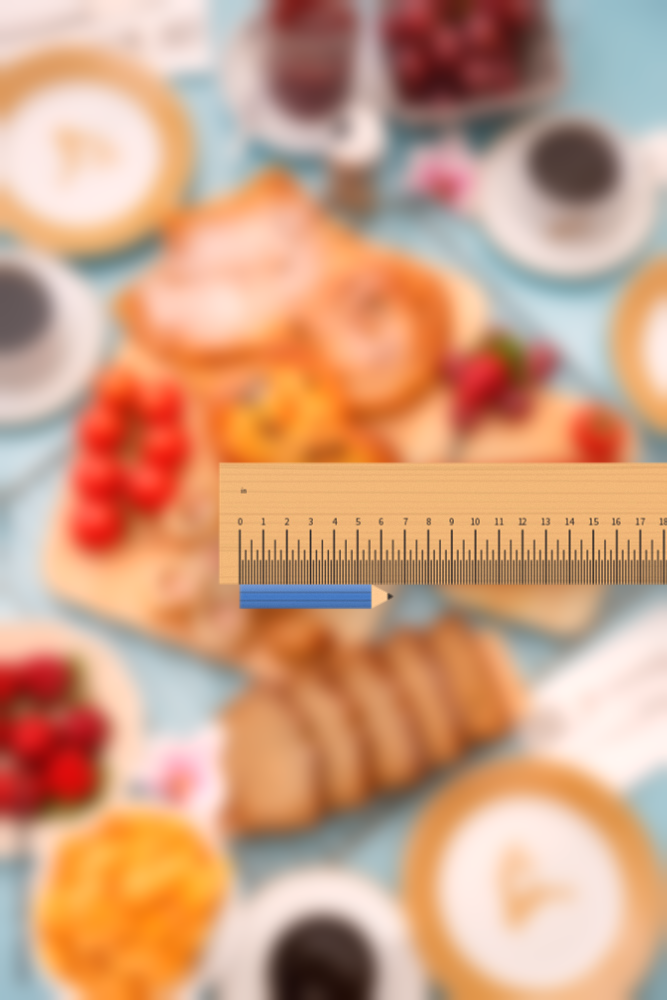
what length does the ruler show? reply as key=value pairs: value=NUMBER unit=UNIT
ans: value=6.5 unit=in
